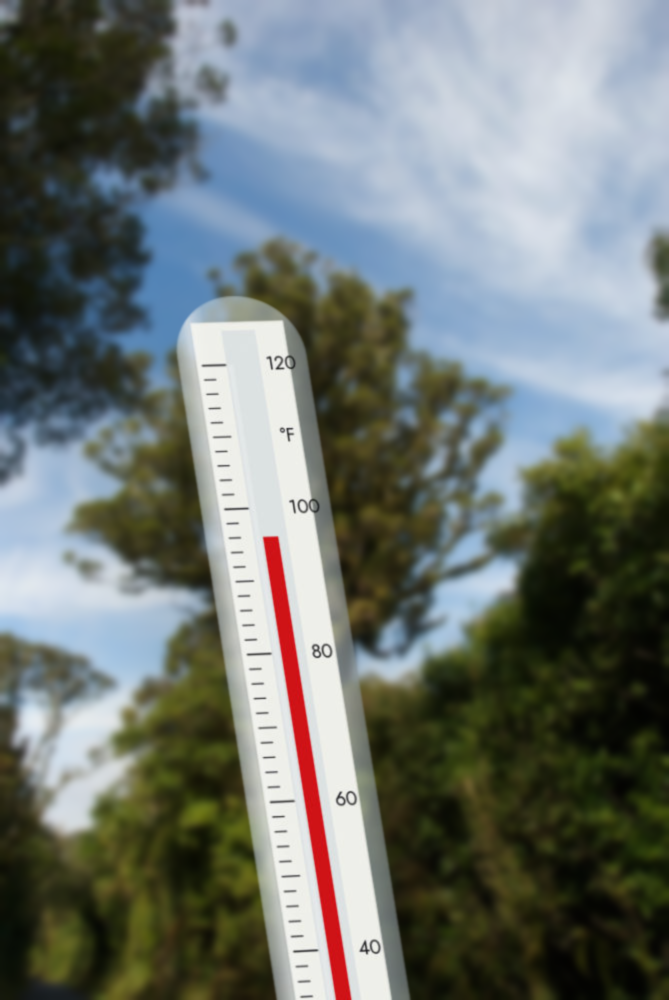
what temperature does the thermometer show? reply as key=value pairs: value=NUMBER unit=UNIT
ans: value=96 unit=°F
